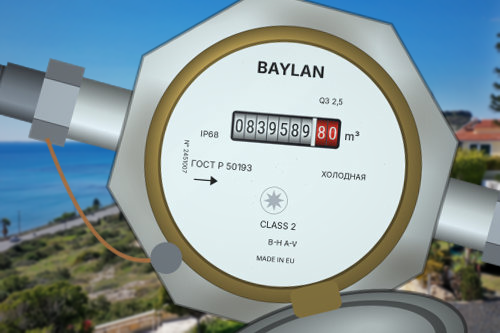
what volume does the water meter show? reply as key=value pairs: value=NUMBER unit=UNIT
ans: value=839589.80 unit=m³
